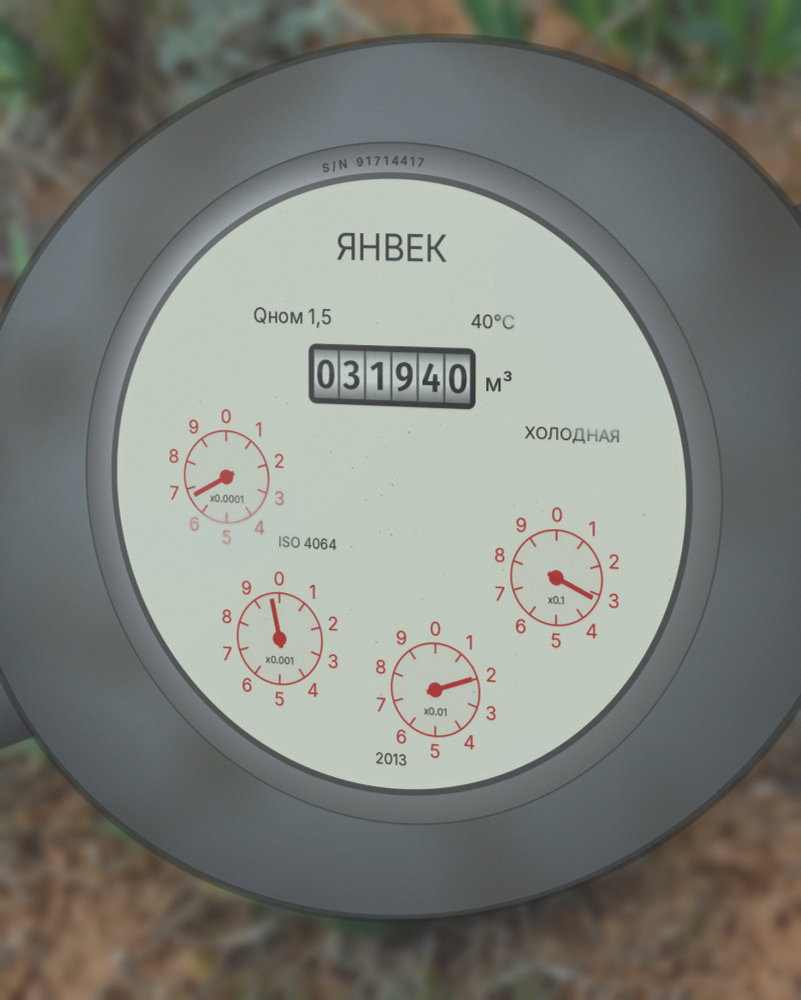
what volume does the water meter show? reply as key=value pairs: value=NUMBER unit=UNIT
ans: value=31940.3196 unit=m³
